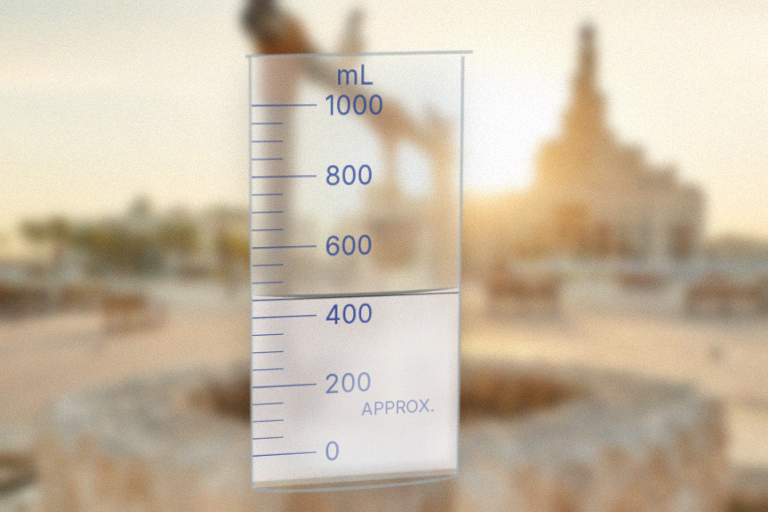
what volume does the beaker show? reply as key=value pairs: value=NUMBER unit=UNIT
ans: value=450 unit=mL
